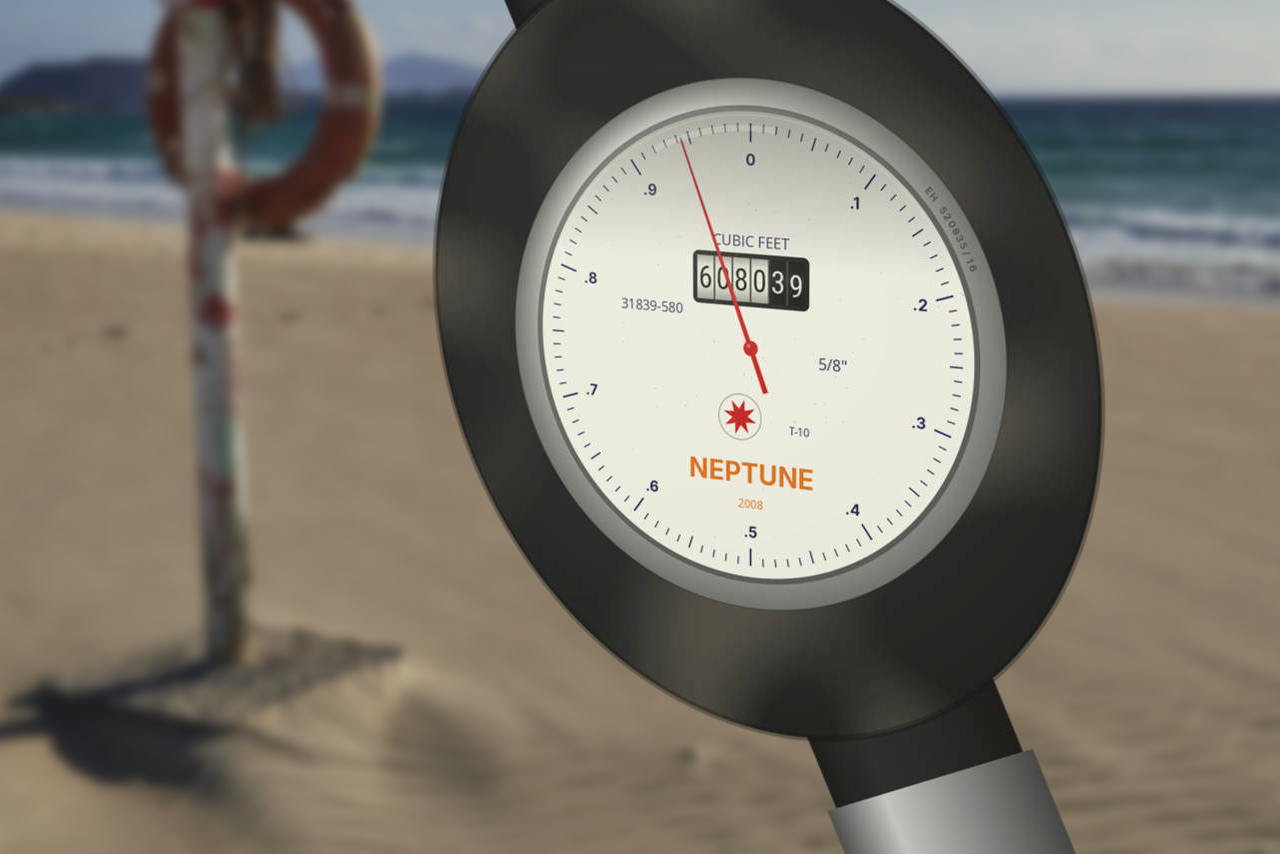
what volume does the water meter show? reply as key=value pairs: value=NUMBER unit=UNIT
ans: value=608038.94 unit=ft³
